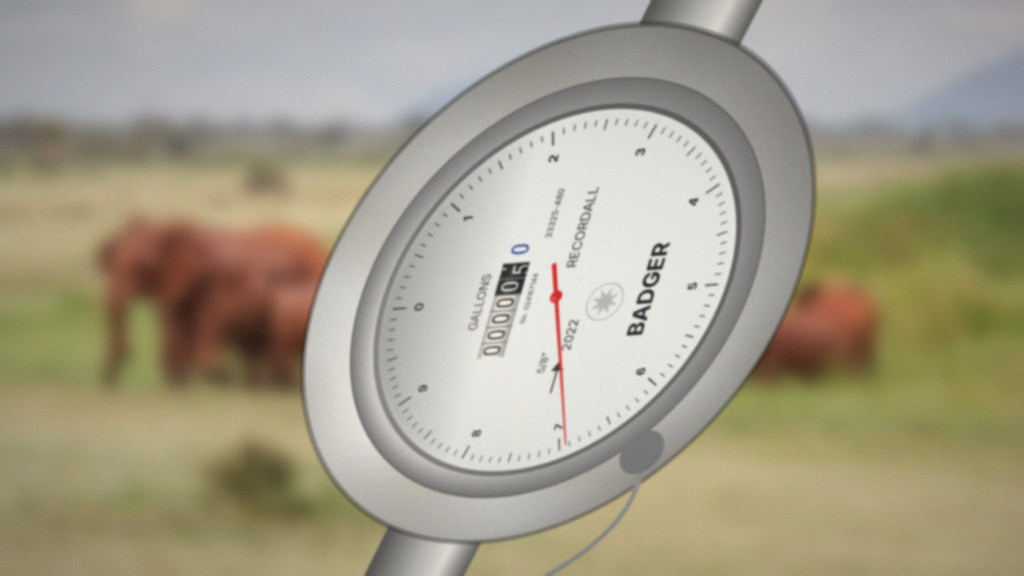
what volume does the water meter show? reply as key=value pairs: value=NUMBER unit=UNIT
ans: value=46.9 unit=gal
